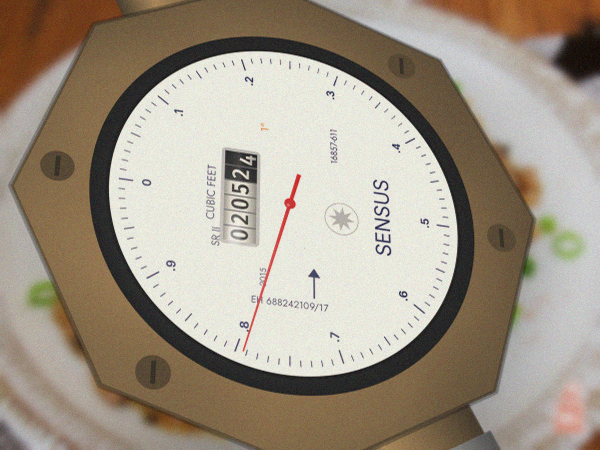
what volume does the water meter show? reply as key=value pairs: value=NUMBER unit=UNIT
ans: value=20523.79 unit=ft³
